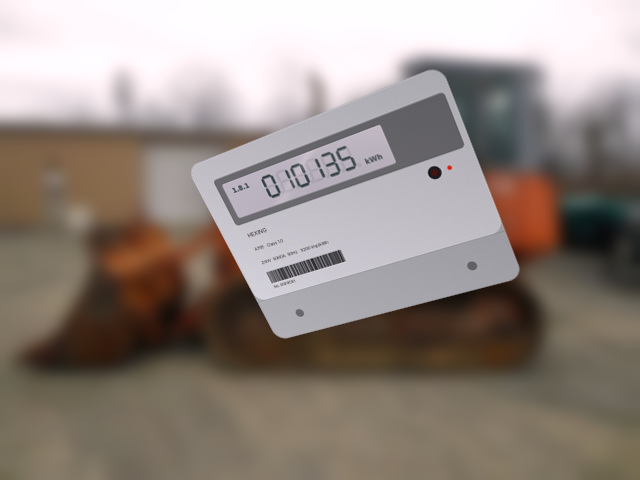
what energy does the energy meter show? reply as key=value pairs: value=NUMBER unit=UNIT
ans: value=10135 unit=kWh
